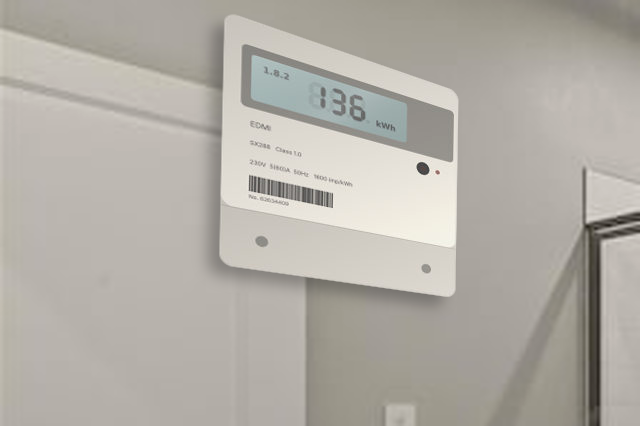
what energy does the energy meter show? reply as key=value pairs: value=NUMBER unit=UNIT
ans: value=136 unit=kWh
